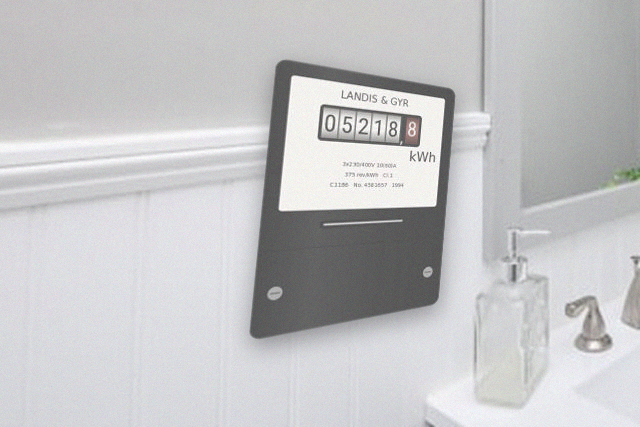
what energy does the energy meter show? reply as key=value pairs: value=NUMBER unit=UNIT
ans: value=5218.8 unit=kWh
